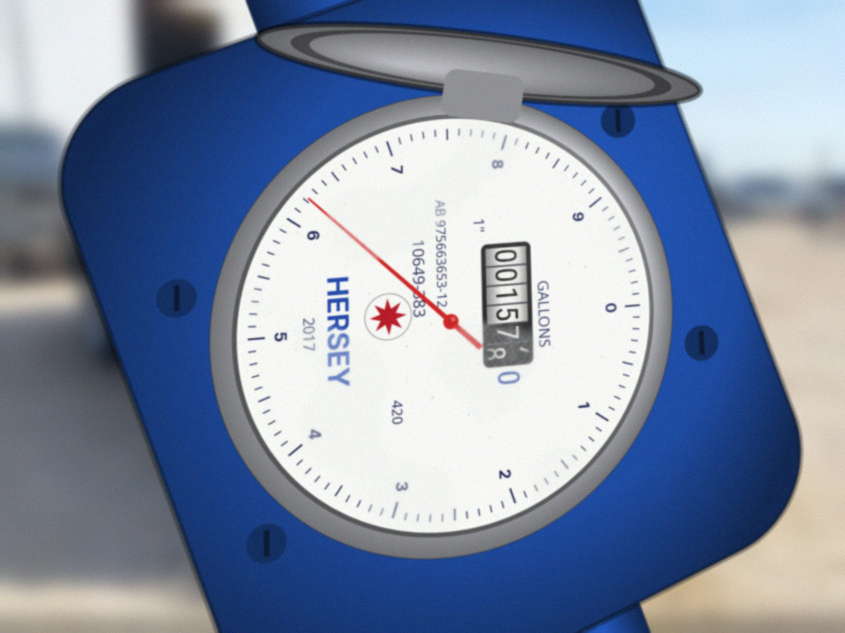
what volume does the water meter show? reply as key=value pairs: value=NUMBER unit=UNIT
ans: value=15776.2 unit=gal
